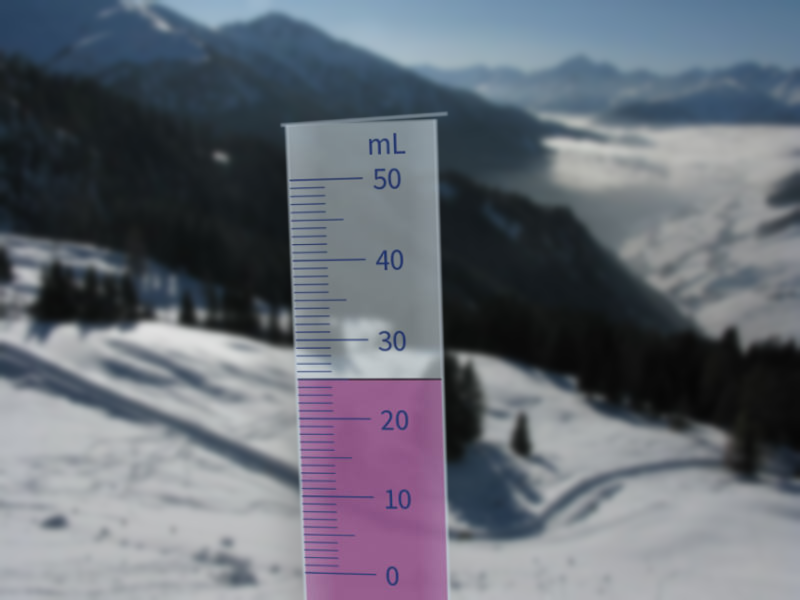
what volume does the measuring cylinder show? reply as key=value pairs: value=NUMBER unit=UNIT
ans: value=25 unit=mL
